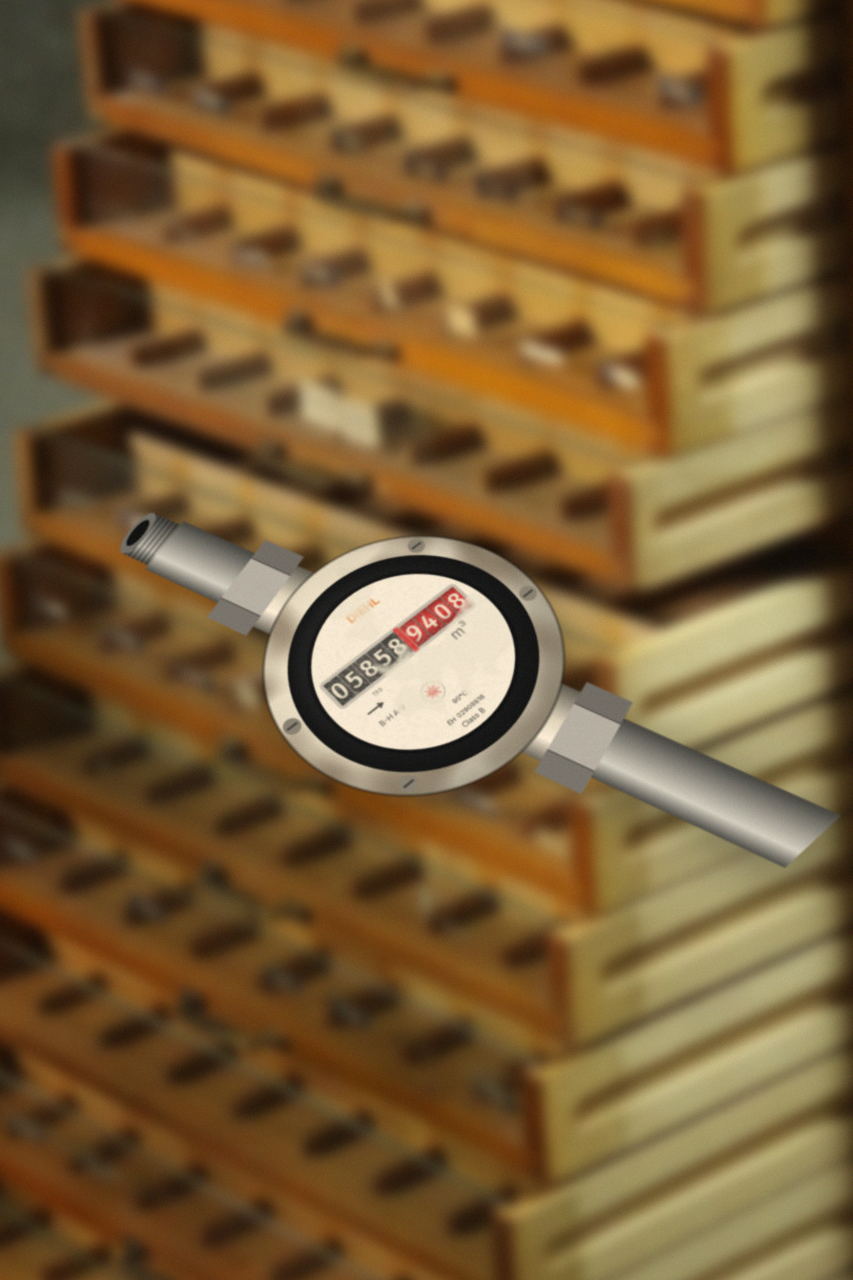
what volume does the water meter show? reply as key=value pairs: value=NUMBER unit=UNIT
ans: value=5858.9408 unit=m³
